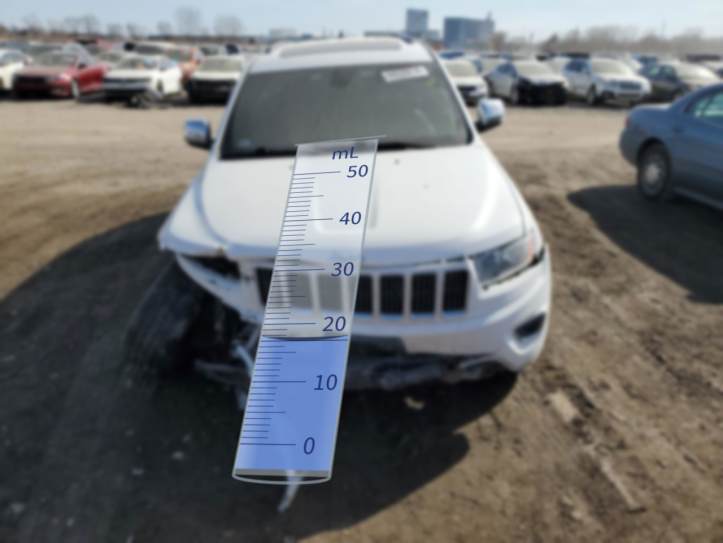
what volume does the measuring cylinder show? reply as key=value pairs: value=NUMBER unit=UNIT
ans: value=17 unit=mL
